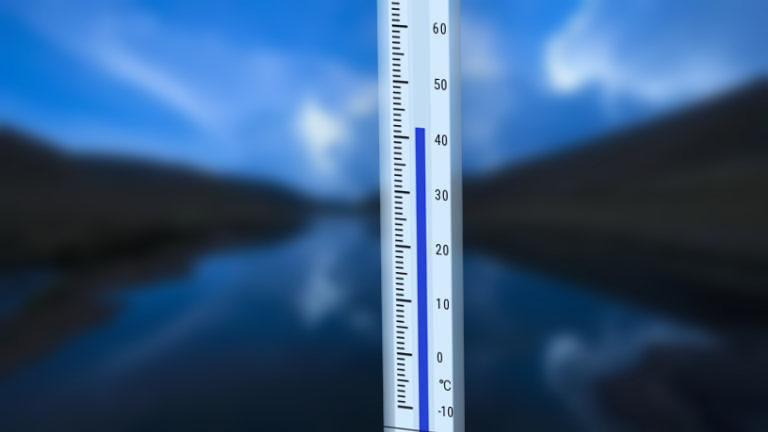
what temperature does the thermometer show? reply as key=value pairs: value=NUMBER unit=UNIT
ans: value=42 unit=°C
